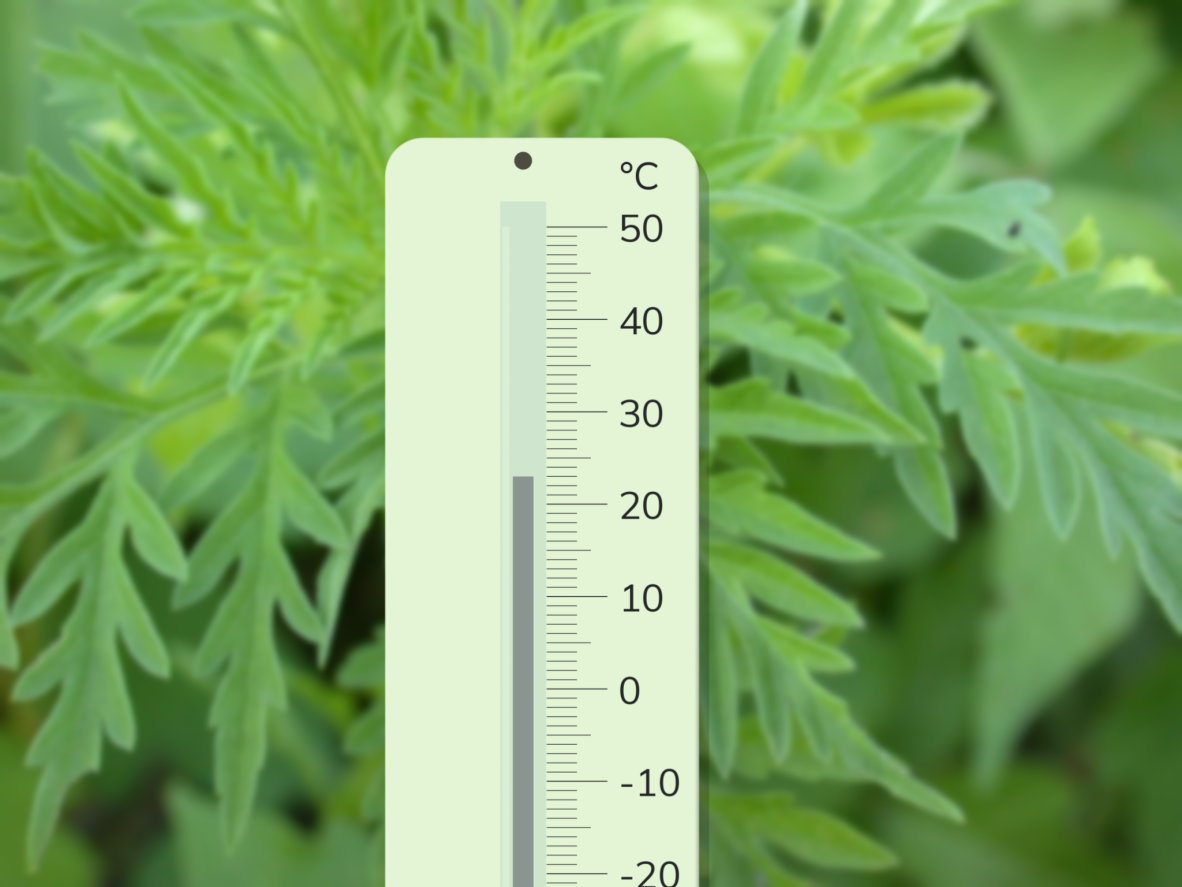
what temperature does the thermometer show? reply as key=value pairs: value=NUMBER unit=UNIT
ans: value=23 unit=°C
